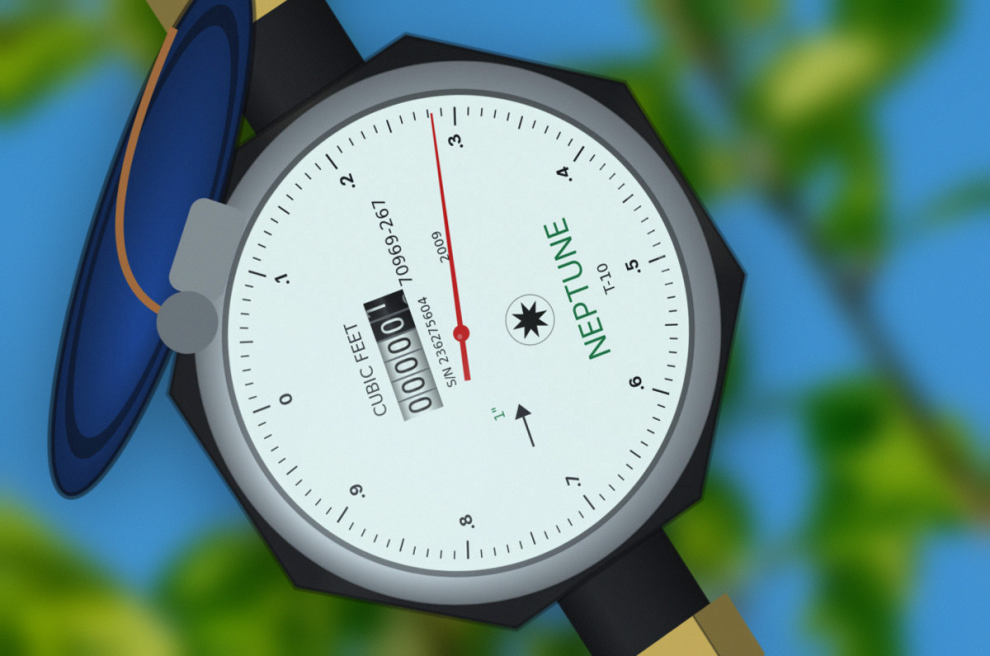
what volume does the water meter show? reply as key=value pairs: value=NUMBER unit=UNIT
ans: value=1.28 unit=ft³
